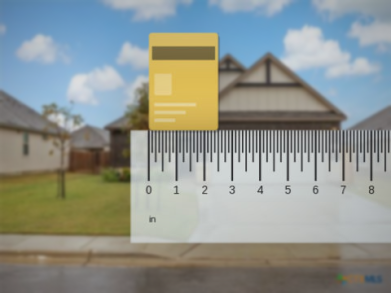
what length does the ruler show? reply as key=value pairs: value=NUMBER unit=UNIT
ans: value=2.5 unit=in
